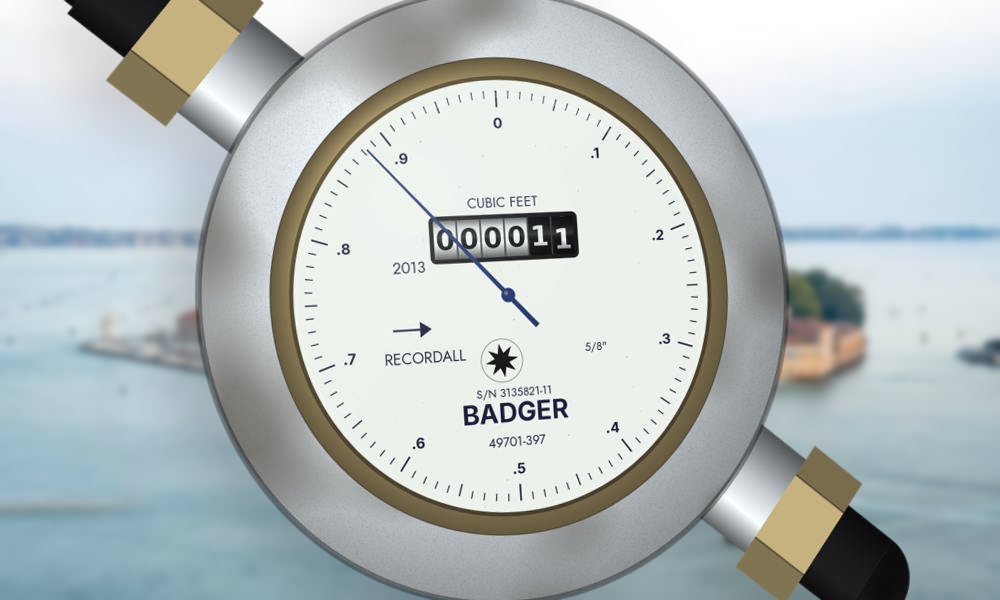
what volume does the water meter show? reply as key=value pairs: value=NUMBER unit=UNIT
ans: value=10.88 unit=ft³
